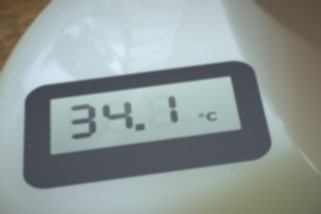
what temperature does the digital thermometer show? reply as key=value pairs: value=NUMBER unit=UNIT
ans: value=34.1 unit=°C
